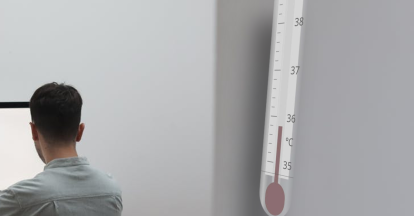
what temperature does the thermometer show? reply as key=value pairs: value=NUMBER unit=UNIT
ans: value=35.8 unit=°C
